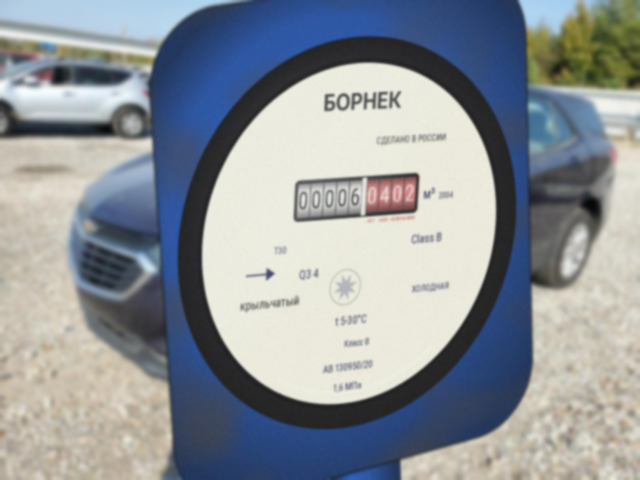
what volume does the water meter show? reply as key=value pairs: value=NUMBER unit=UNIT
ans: value=6.0402 unit=m³
